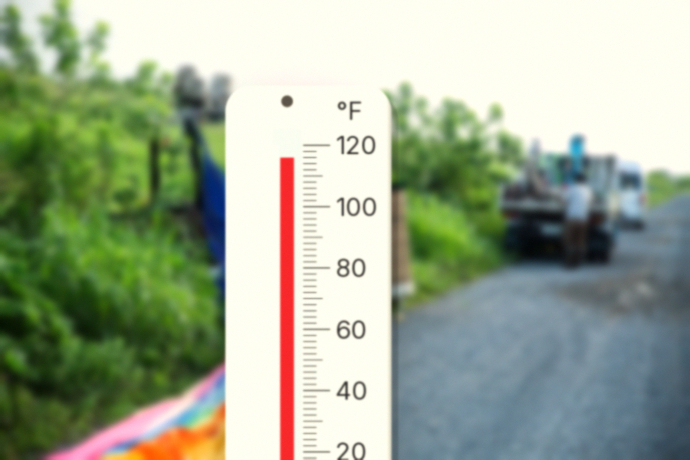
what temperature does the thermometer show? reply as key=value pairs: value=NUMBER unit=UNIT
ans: value=116 unit=°F
